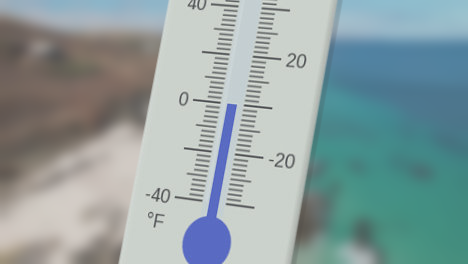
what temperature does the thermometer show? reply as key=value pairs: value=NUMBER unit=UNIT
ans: value=0 unit=°F
